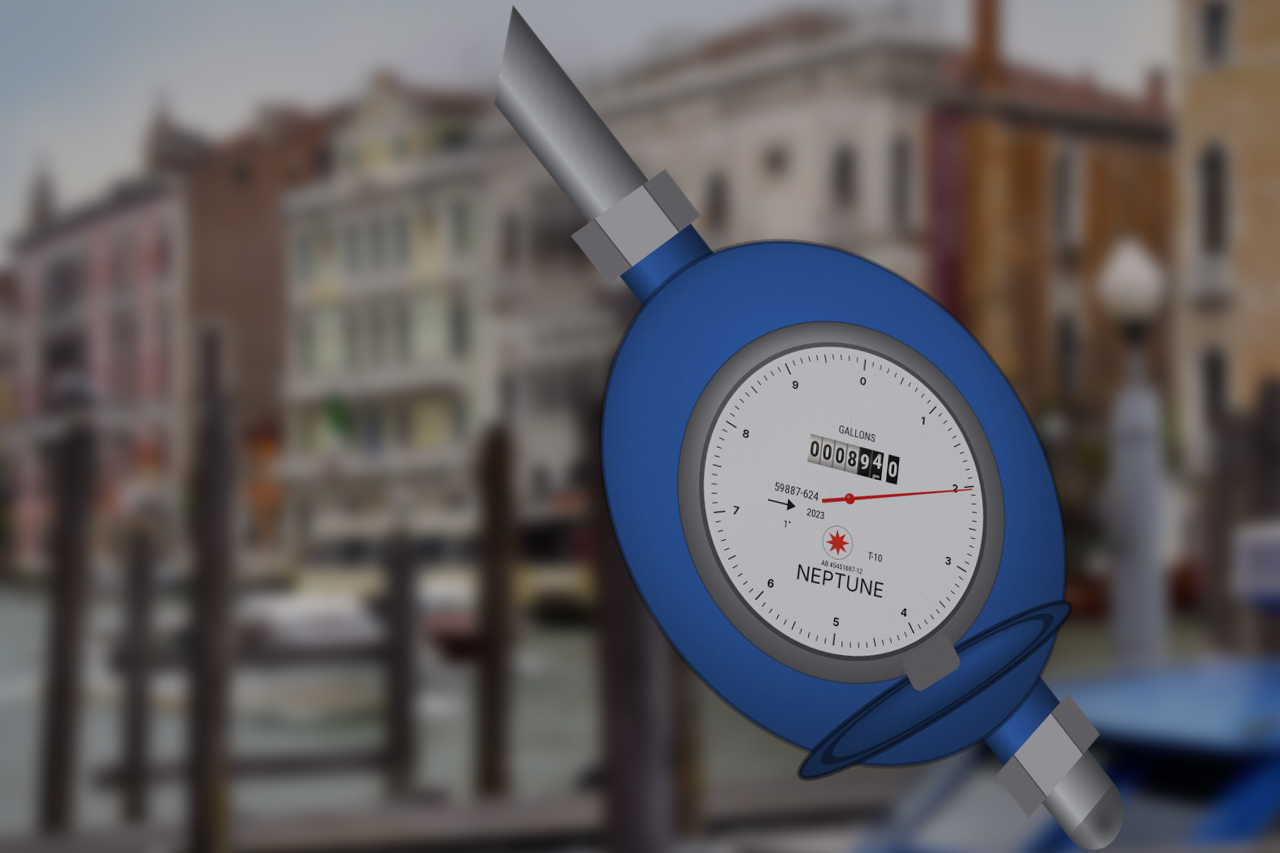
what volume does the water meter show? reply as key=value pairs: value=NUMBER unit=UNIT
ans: value=8942.0 unit=gal
